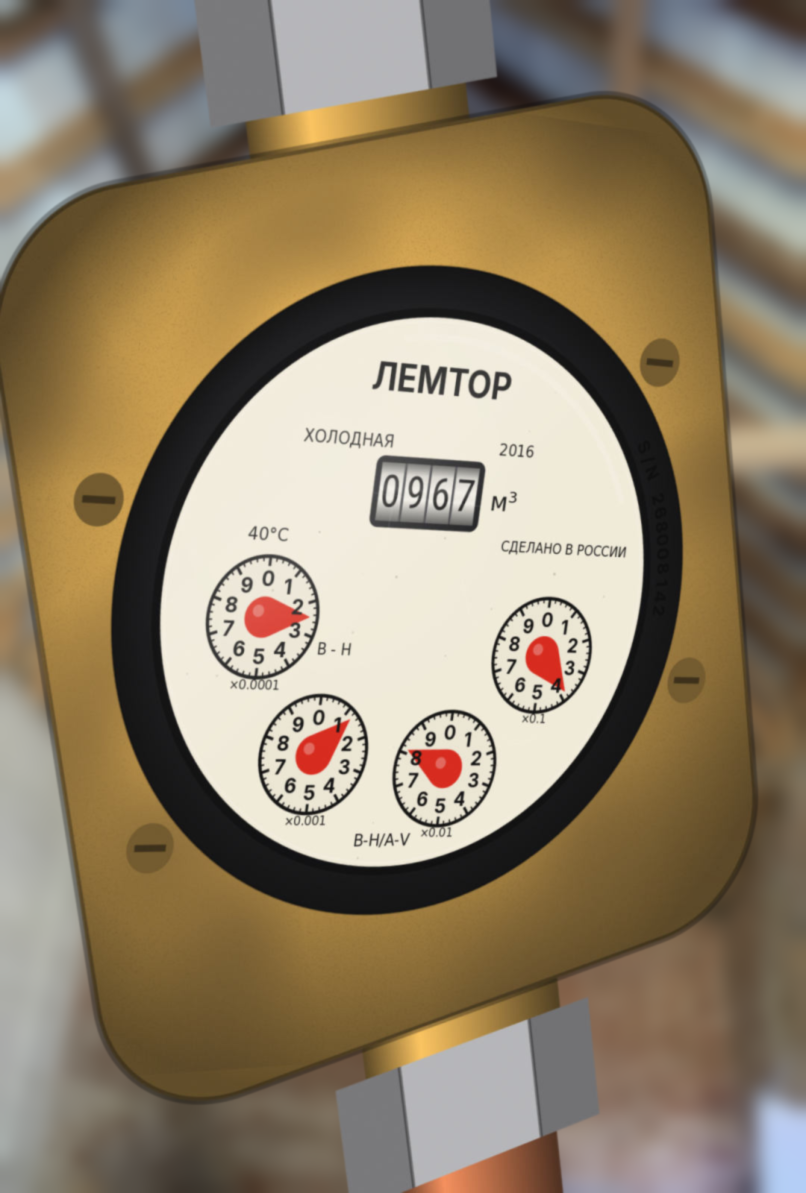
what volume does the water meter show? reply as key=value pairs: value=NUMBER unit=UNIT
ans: value=967.3812 unit=m³
